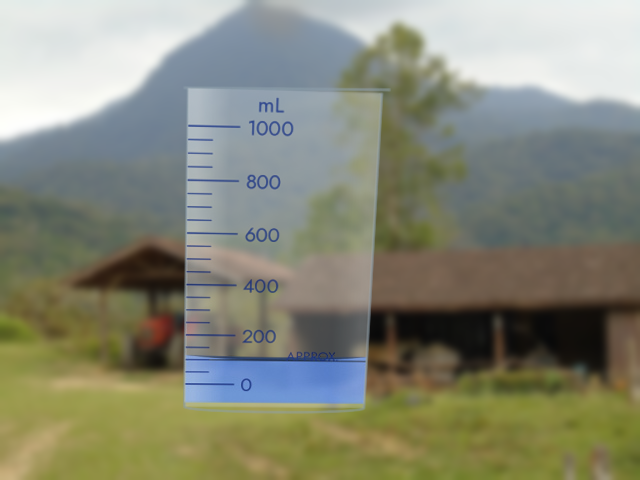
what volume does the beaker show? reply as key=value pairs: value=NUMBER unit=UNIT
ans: value=100 unit=mL
